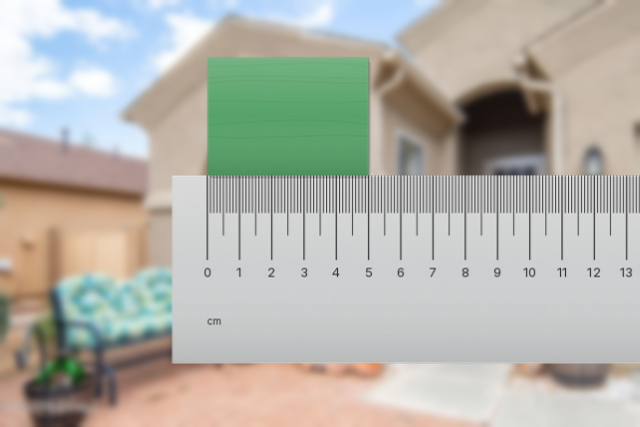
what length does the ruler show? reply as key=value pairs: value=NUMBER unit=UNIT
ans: value=5 unit=cm
